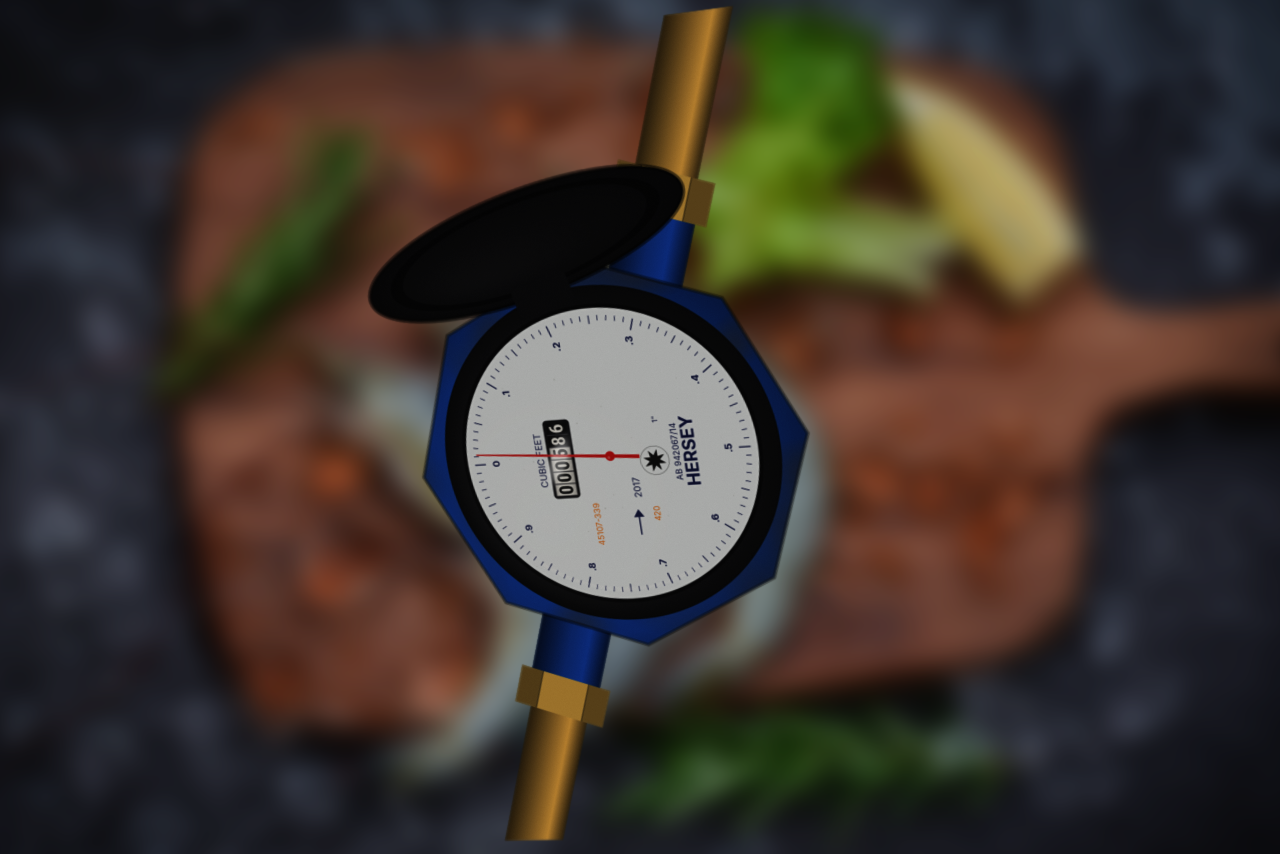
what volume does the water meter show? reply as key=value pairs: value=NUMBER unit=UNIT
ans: value=586.01 unit=ft³
